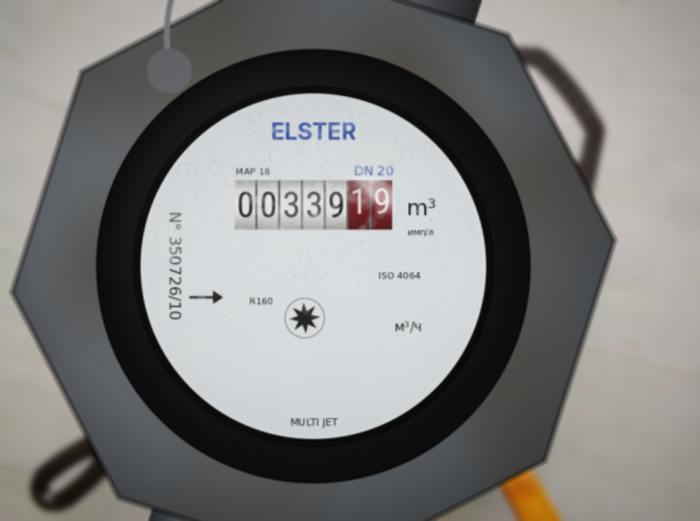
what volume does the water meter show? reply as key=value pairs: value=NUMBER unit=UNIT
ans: value=339.19 unit=m³
